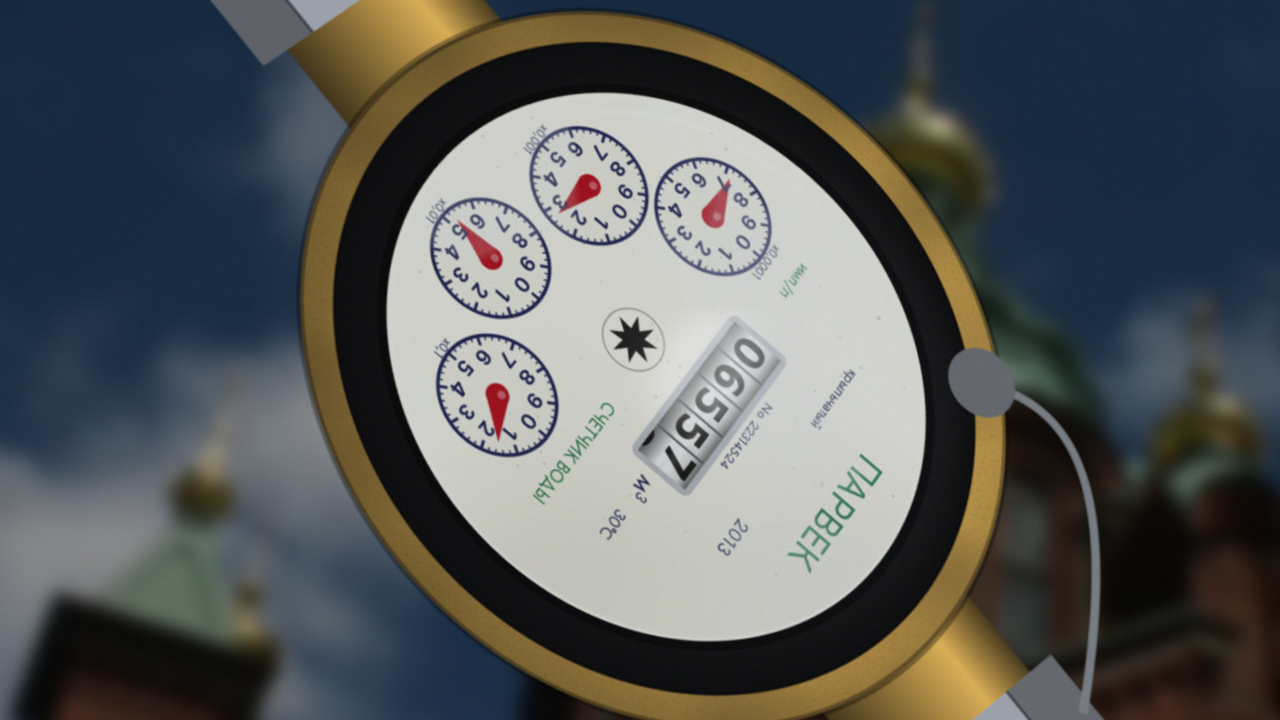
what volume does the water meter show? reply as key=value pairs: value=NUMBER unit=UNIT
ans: value=6557.1527 unit=m³
